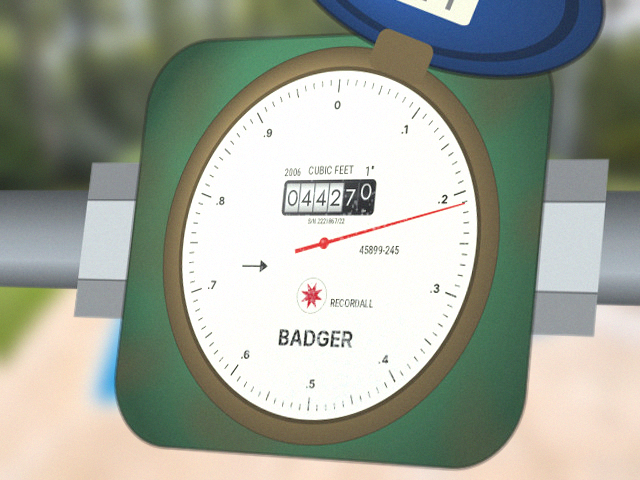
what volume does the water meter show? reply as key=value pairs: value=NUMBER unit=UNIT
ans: value=44270.21 unit=ft³
